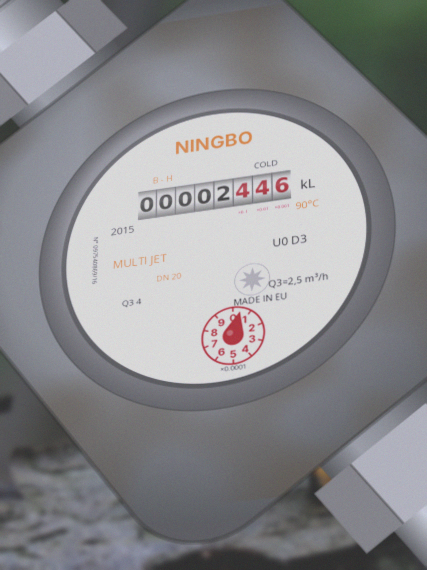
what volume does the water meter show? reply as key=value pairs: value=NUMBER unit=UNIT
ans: value=2.4460 unit=kL
